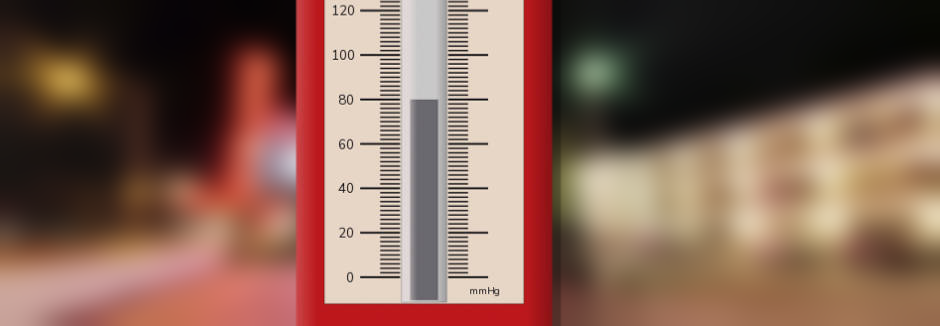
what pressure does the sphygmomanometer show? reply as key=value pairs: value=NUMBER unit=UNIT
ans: value=80 unit=mmHg
